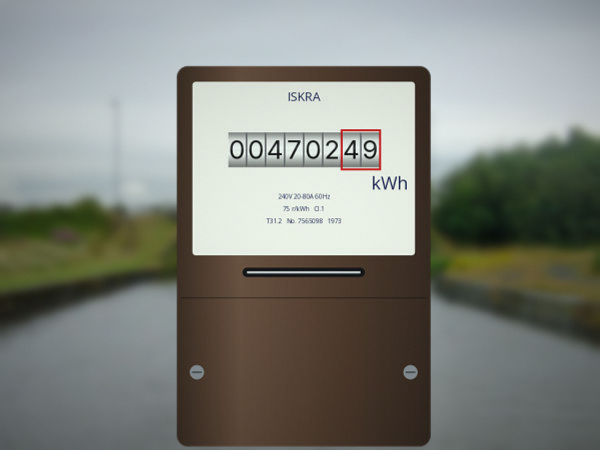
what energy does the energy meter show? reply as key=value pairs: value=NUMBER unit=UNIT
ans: value=4702.49 unit=kWh
